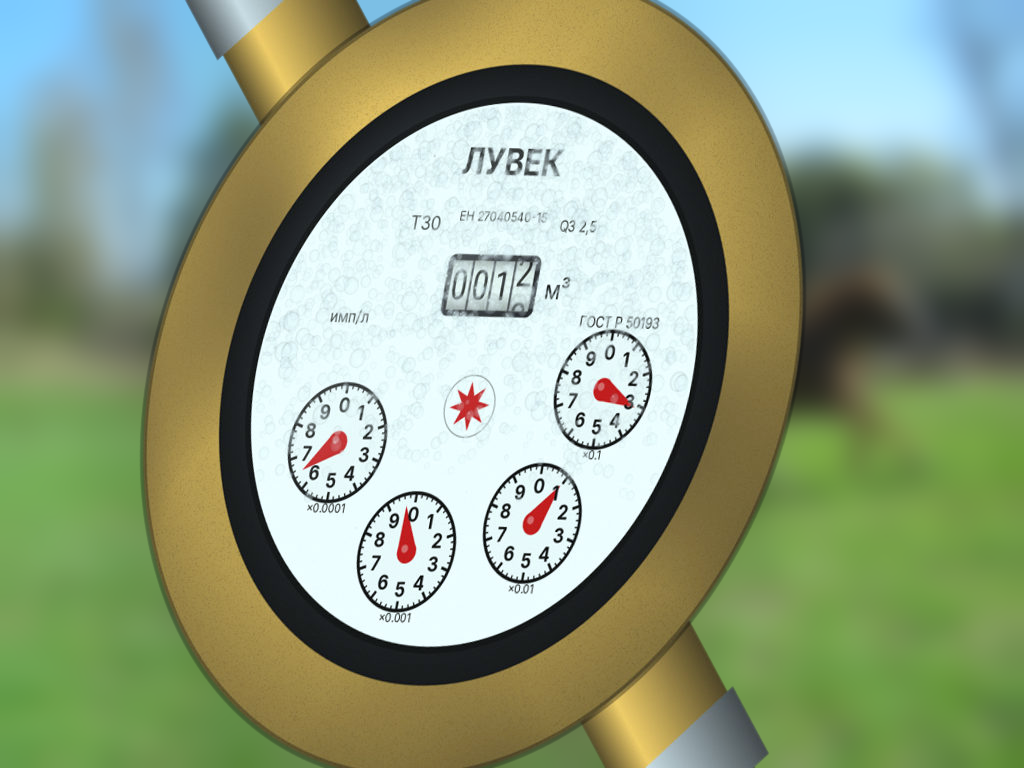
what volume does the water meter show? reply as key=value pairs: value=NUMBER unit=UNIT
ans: value=12.3096 unit=m³
